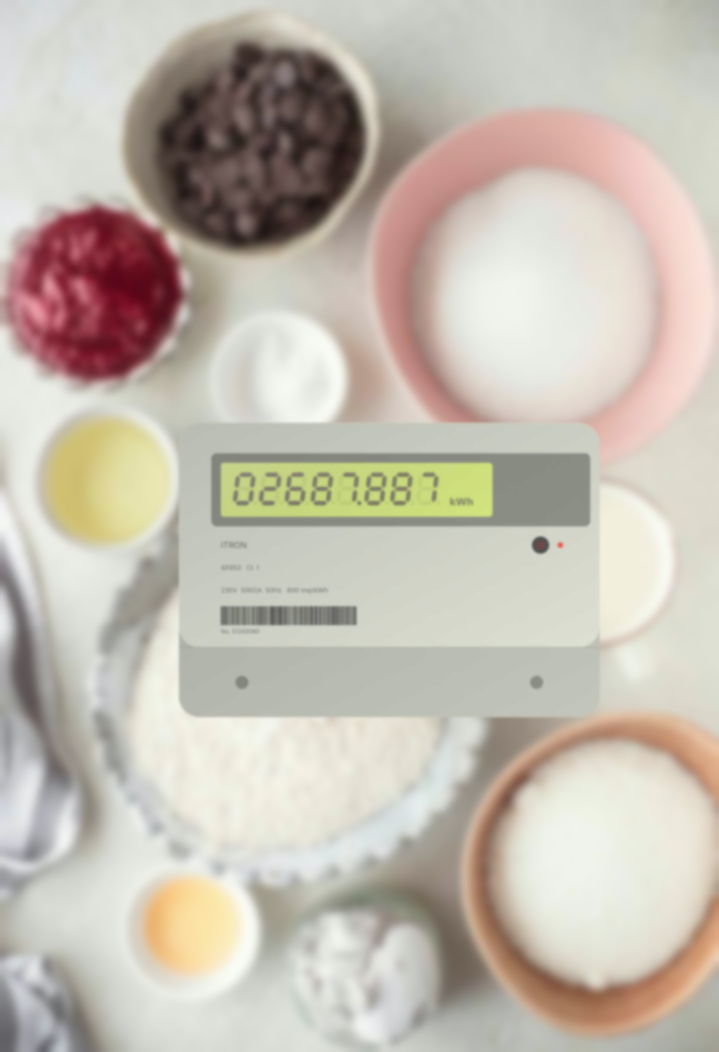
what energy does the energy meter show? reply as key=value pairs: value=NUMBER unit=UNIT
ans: value=2687.887 unit=kWh
